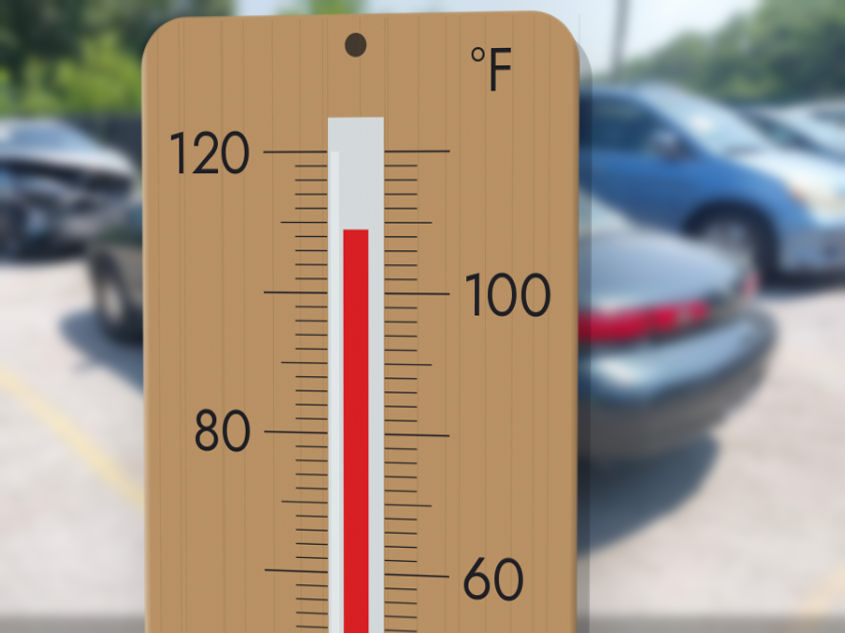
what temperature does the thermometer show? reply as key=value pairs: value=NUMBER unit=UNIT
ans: value=109 unit=°F
